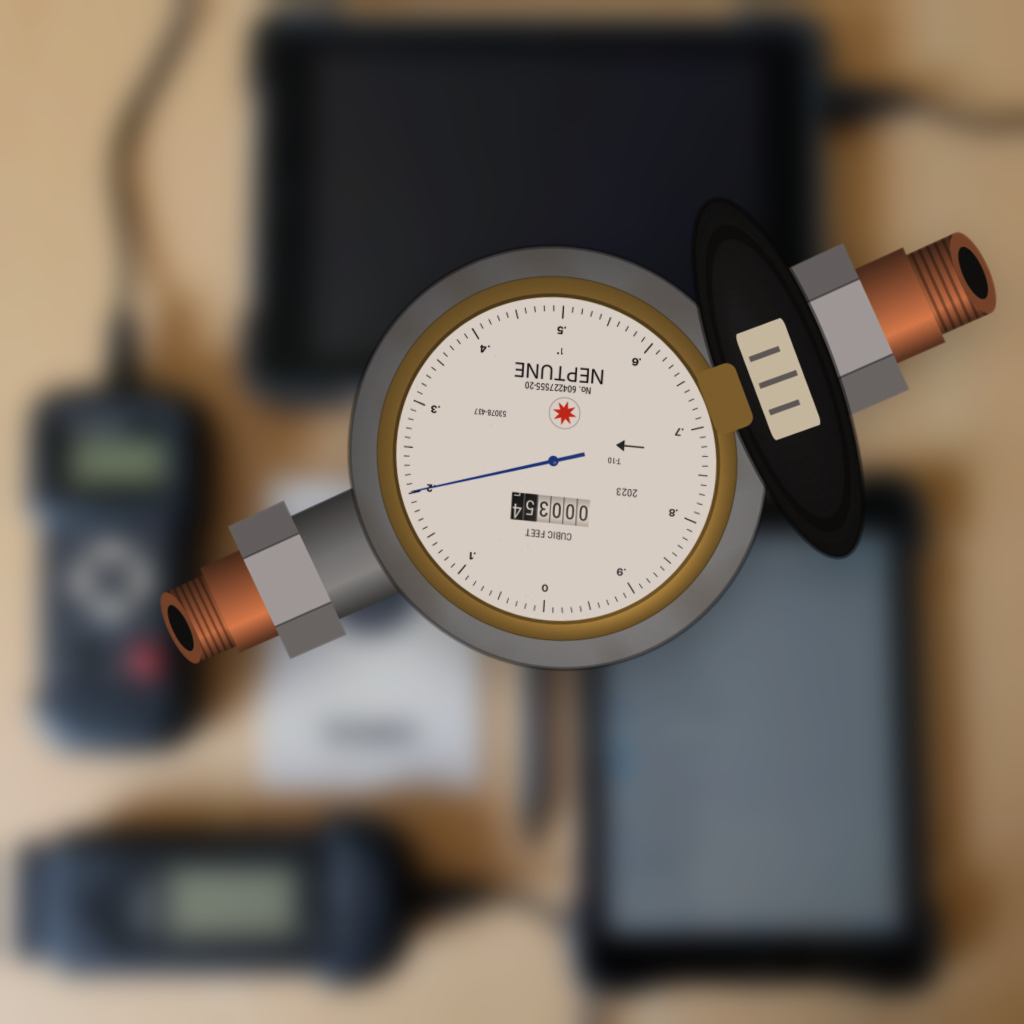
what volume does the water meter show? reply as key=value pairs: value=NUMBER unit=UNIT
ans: value=354.20 unit=ft³
